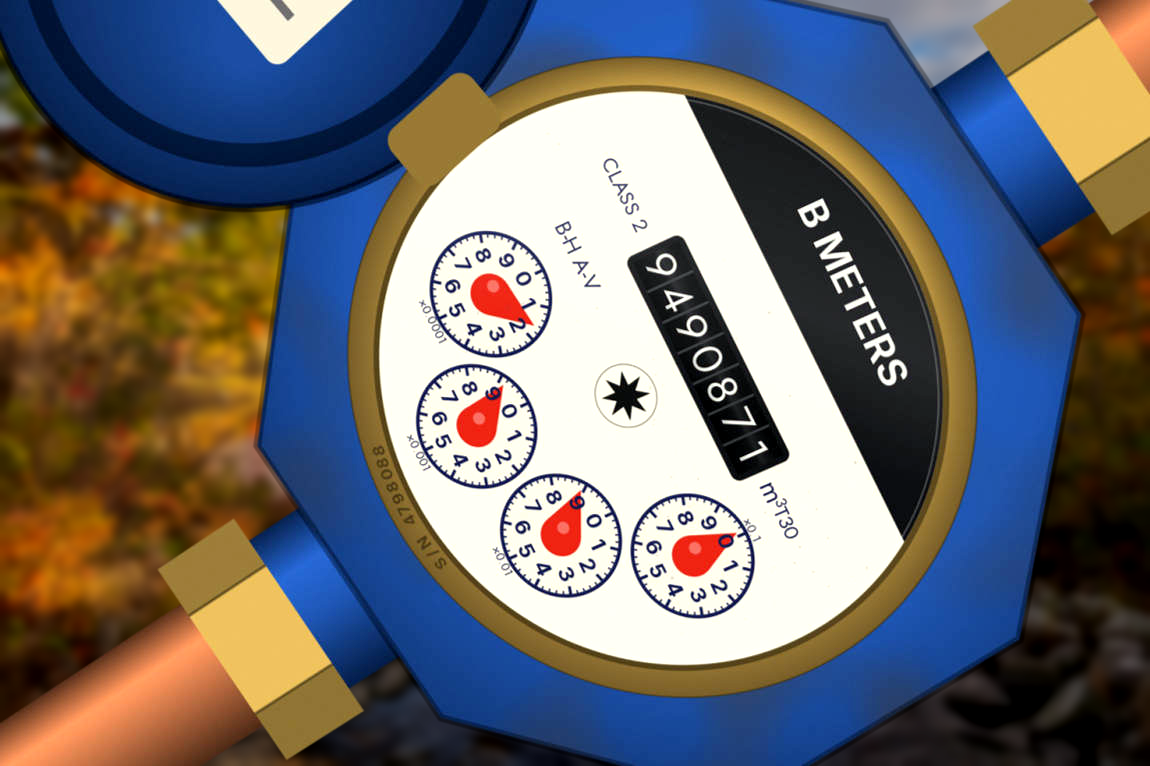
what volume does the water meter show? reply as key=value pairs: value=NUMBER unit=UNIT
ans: value=9490870.9891 unit=m³
